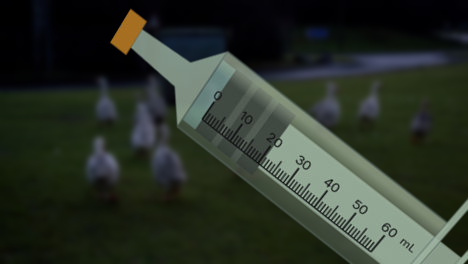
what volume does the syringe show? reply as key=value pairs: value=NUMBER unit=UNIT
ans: value=0 unit=mL
